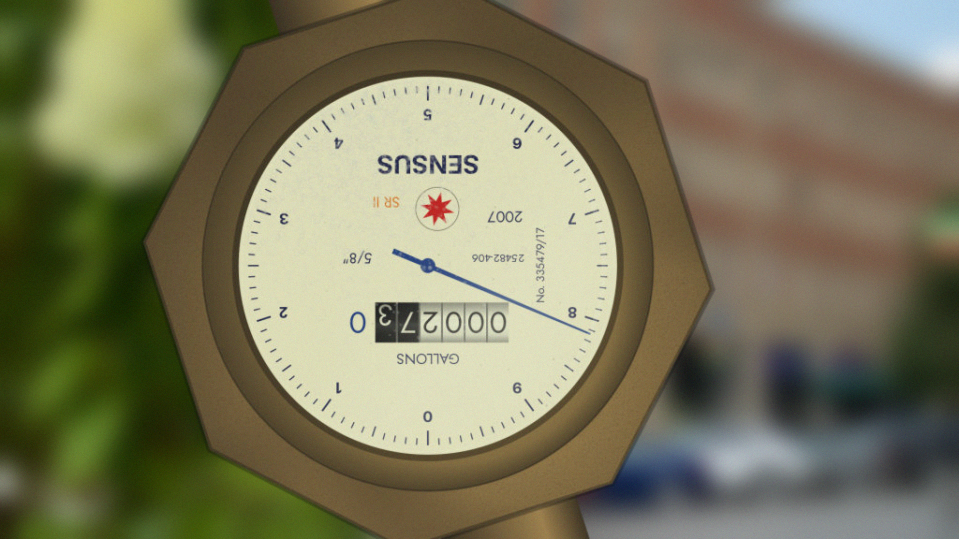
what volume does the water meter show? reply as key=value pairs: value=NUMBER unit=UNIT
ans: value=2728.1 unit=gal
